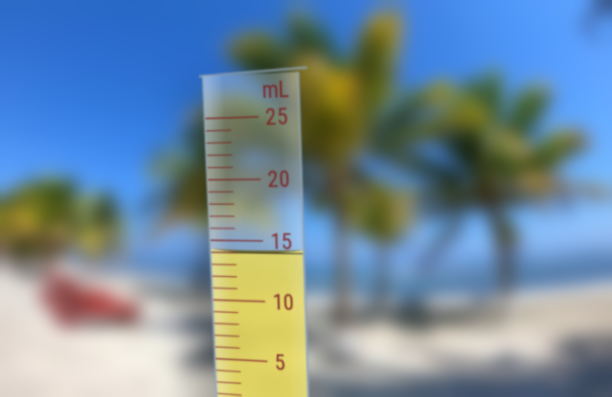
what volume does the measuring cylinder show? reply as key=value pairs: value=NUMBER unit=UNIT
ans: value=14 unit=mL
